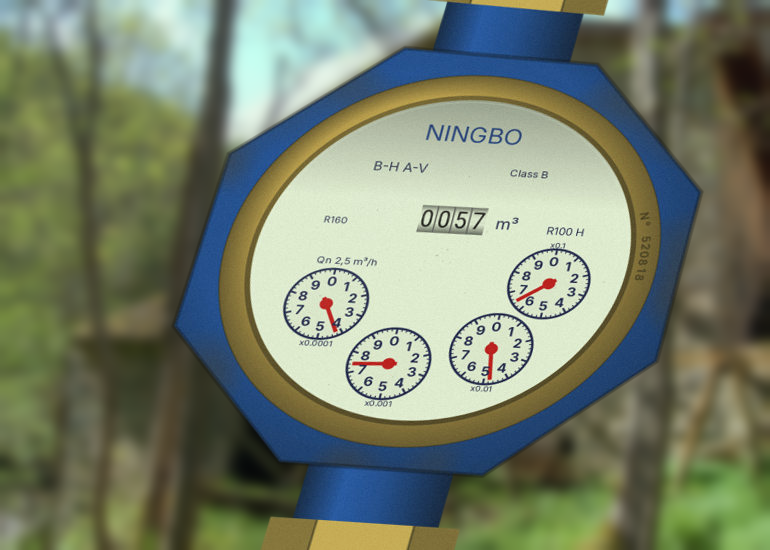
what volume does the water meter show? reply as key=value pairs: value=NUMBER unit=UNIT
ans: value=57.6474 unit=m³
